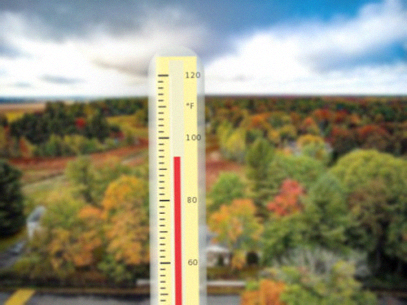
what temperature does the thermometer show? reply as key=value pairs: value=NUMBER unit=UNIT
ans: value=94 unit=°F
